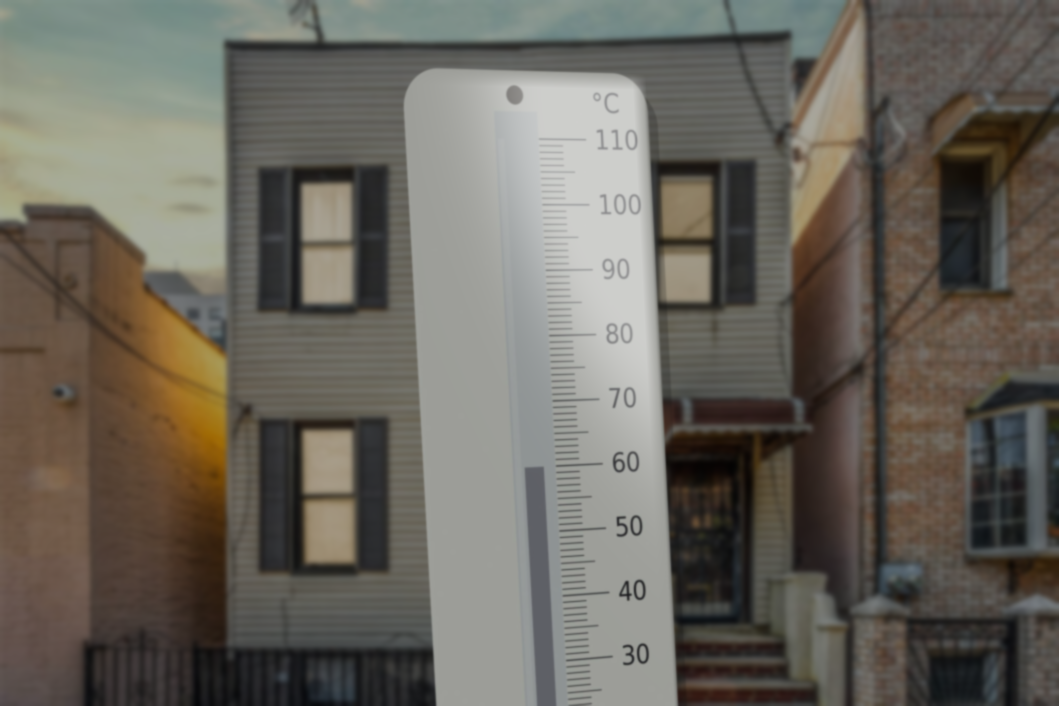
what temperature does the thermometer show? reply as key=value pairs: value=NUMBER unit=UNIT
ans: value=60 unit=°C
